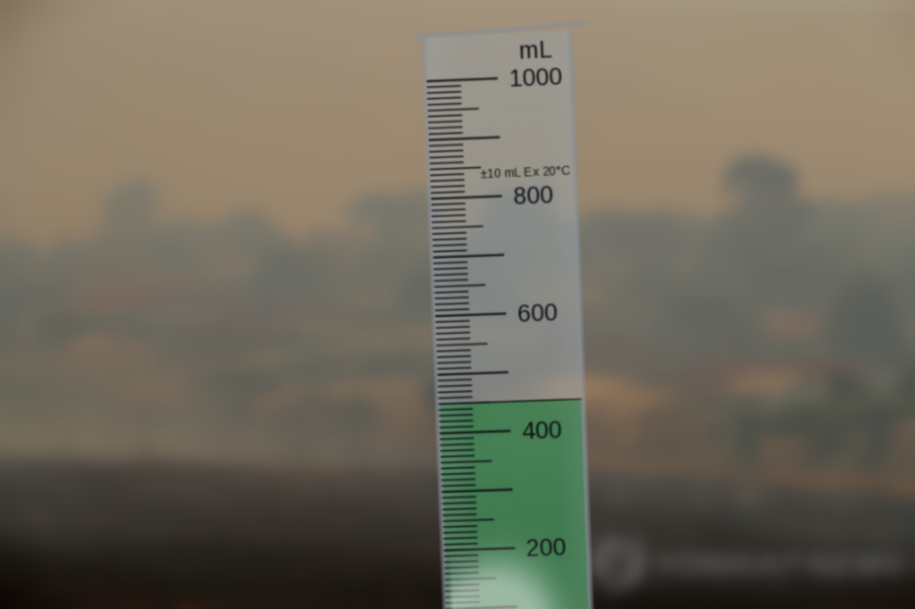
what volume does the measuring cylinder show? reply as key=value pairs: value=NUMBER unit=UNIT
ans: value=450 unit=mL
